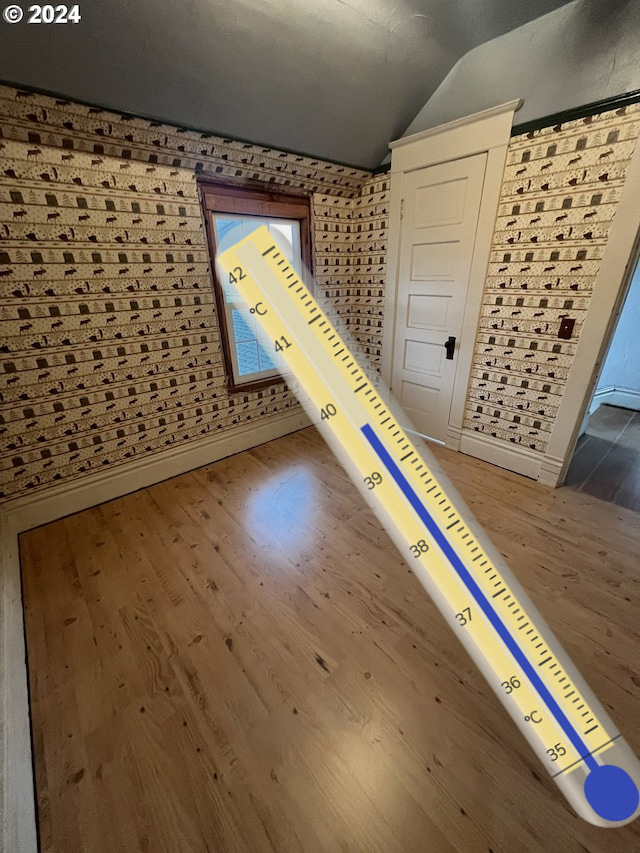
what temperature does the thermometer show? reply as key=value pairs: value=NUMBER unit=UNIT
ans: value=39.6 unit=°C
